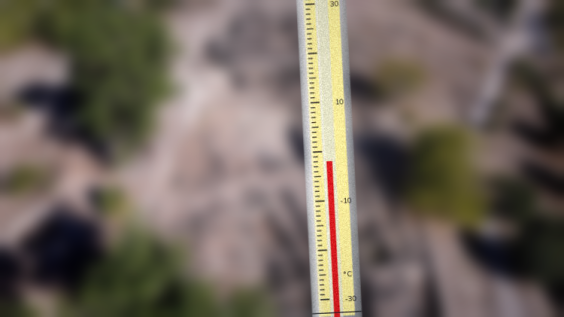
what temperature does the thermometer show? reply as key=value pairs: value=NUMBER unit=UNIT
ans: value=-2 unit=°C
